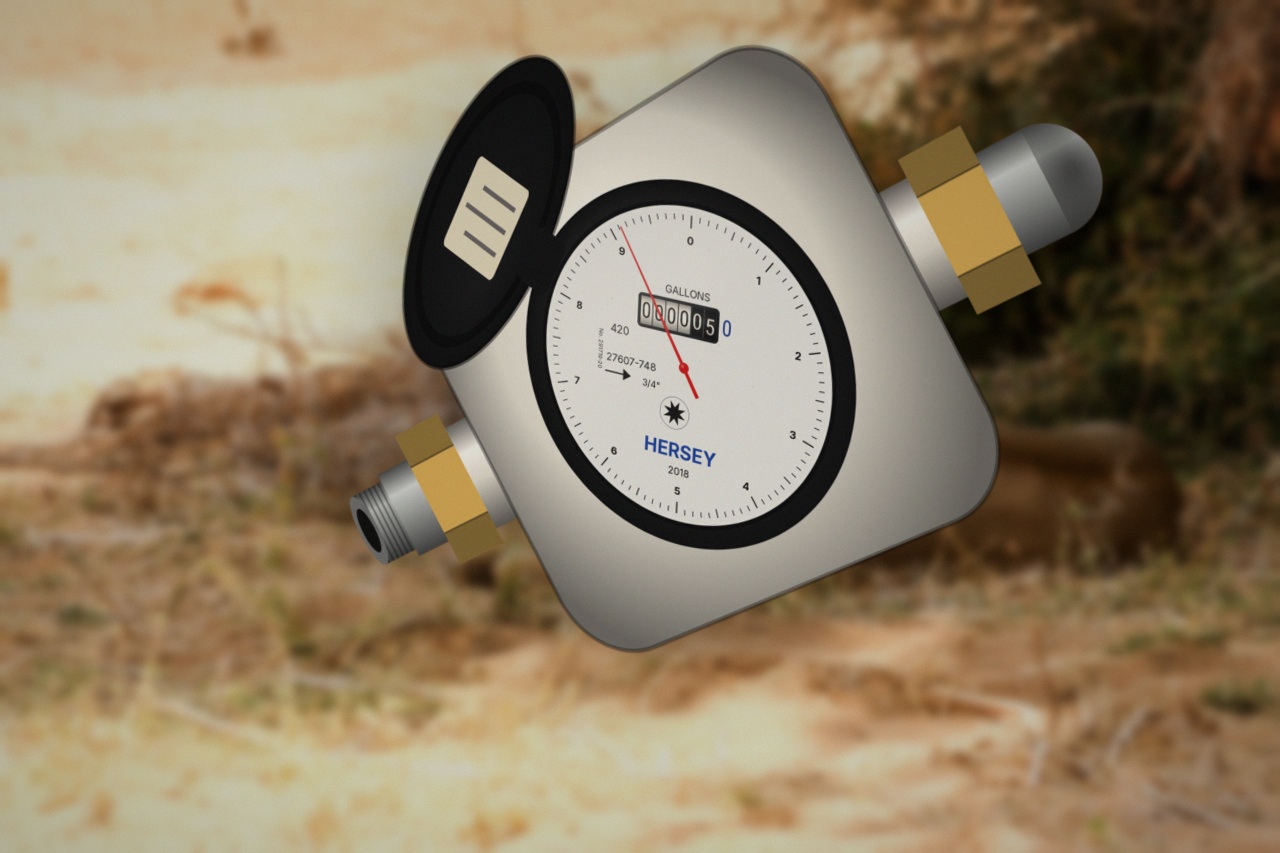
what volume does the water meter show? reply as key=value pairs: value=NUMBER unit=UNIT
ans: value=49.1 unit=gal
